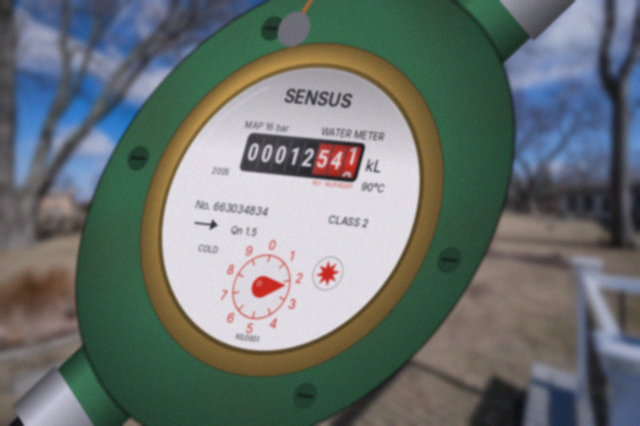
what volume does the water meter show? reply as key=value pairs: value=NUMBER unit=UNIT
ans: value=12.5412 unit=kL
